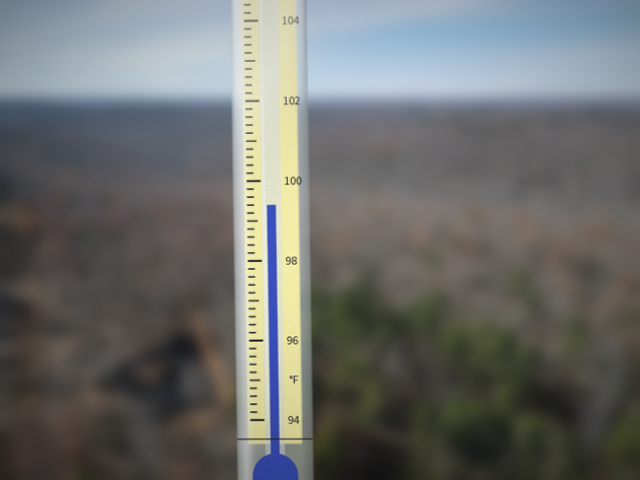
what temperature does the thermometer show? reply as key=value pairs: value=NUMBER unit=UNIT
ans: value=99.4 unit=°F
